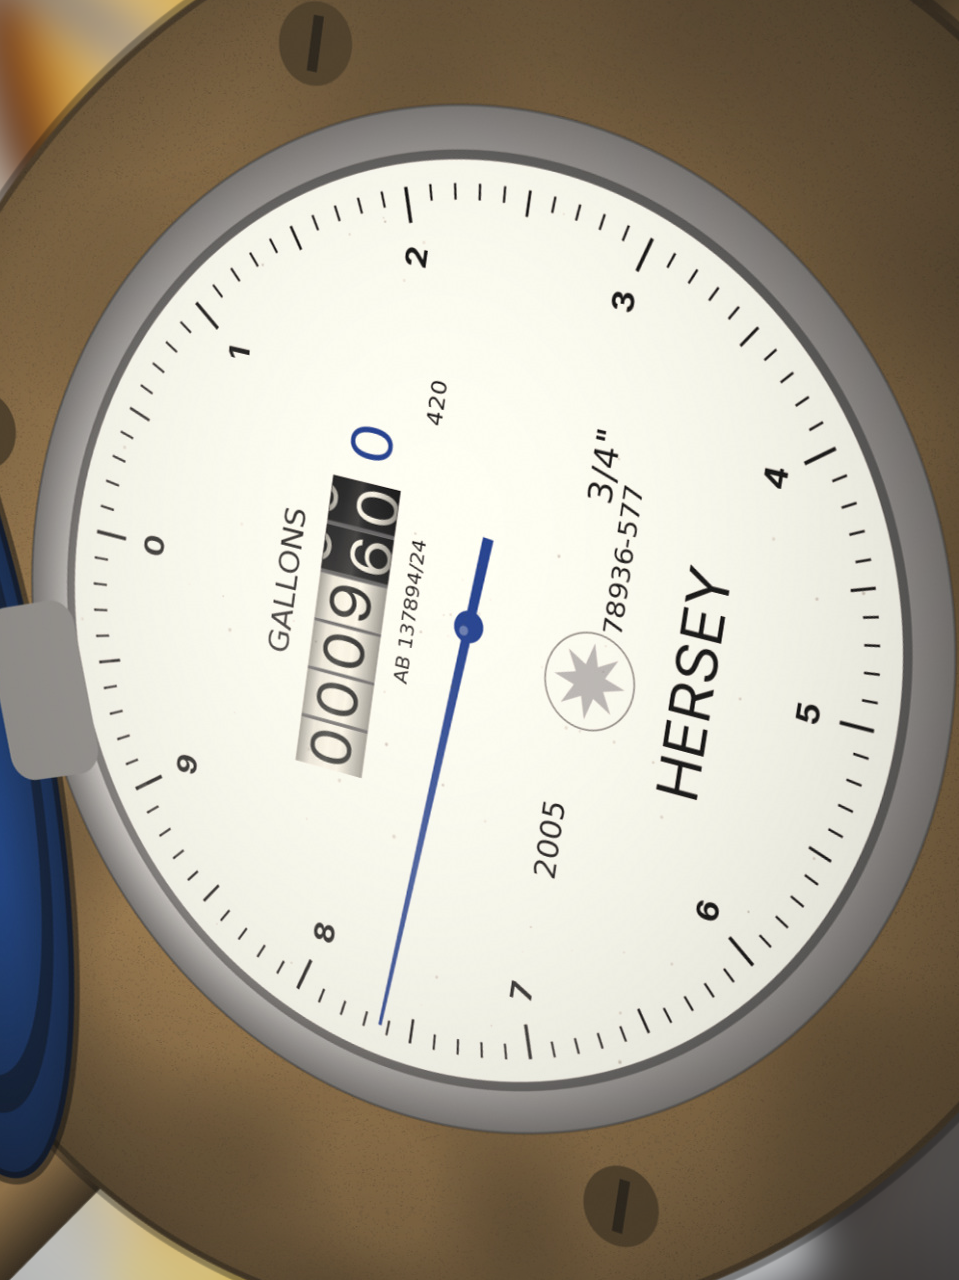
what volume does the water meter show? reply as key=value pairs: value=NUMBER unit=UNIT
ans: value=9597.6 unit=gal
